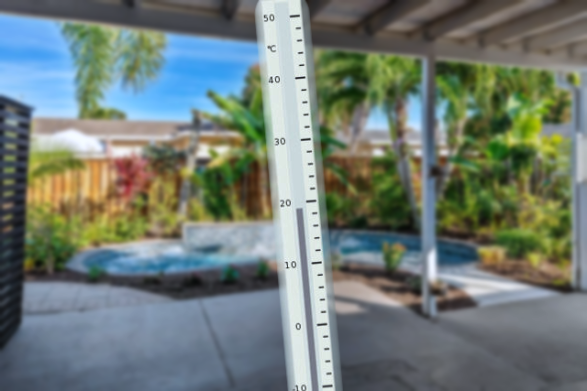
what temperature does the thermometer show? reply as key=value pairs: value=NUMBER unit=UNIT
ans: value=19 unit=°C
